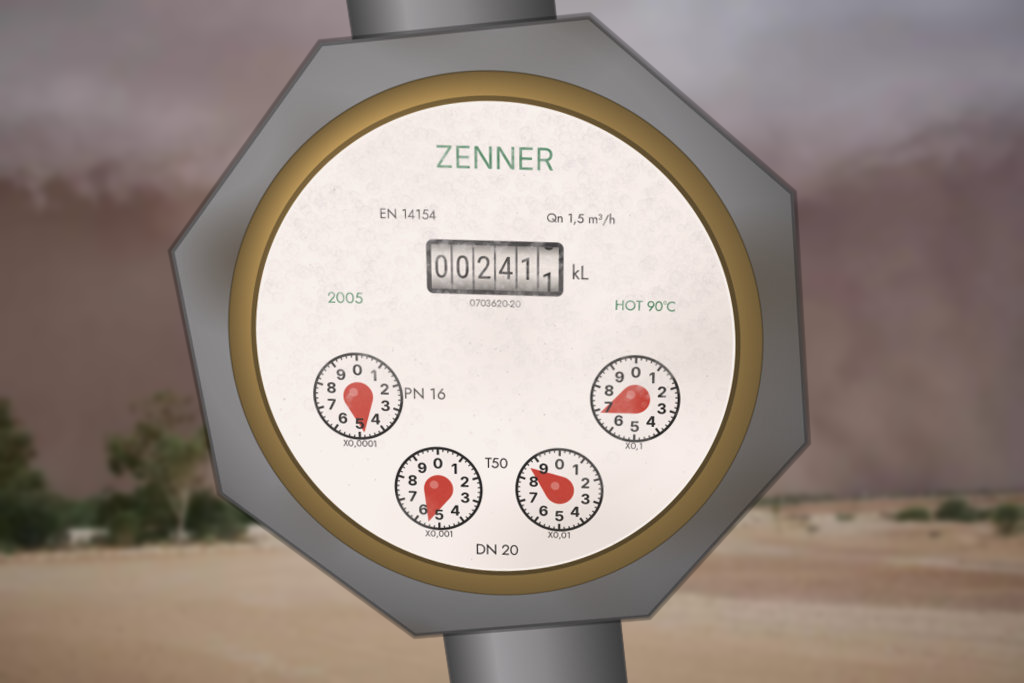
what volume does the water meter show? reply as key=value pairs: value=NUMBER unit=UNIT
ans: value=2410.6854 unit=kL
